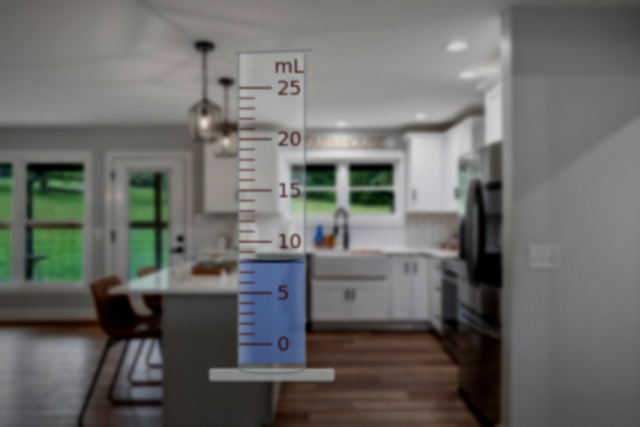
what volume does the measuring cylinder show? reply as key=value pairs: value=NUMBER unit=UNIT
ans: value=8 unit=mL
